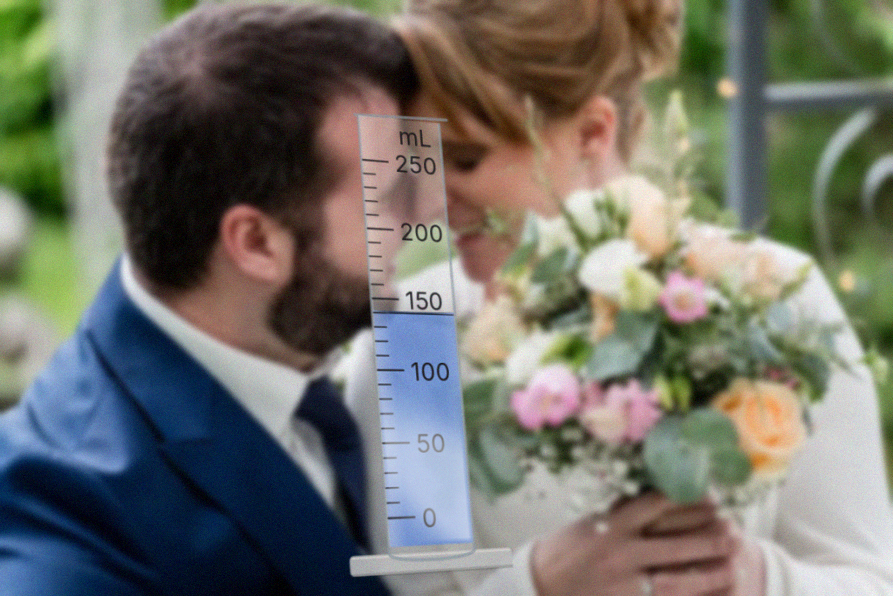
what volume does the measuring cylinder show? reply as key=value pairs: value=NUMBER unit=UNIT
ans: value=140 unit=mL
